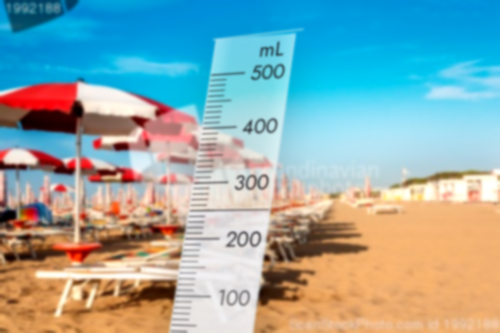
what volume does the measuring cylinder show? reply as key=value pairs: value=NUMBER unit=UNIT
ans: value=250 unit=mL
